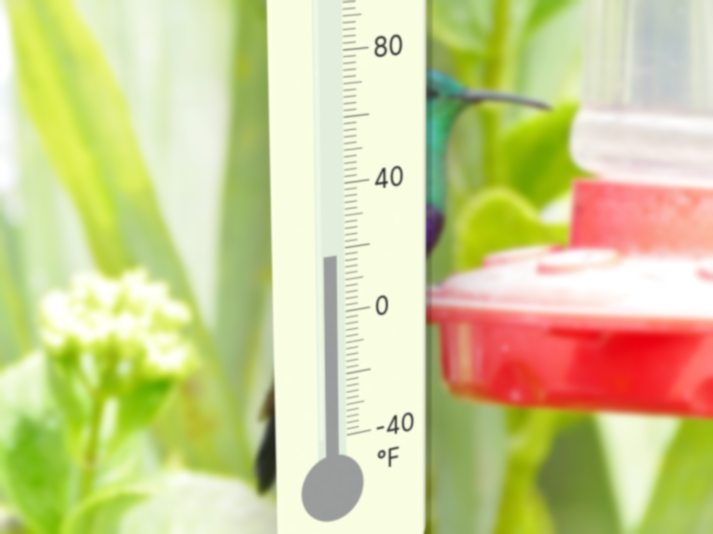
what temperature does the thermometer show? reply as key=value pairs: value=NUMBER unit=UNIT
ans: value=18 unit=°F
